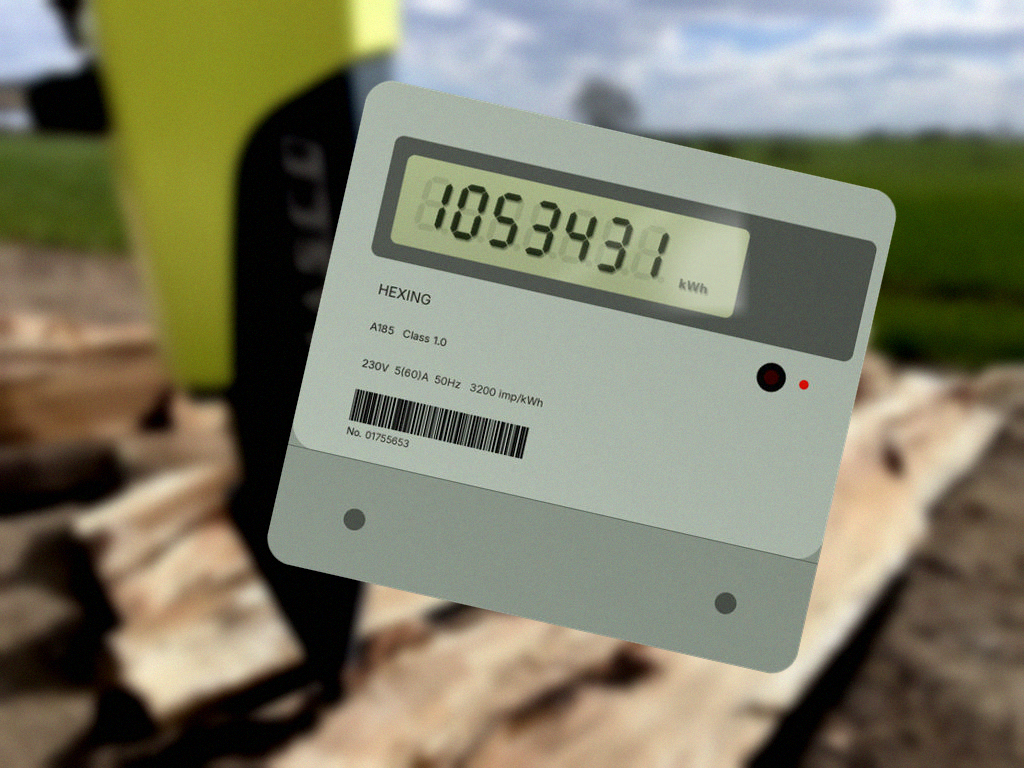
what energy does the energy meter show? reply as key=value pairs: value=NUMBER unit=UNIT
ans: value=1053431 unit=kWh
